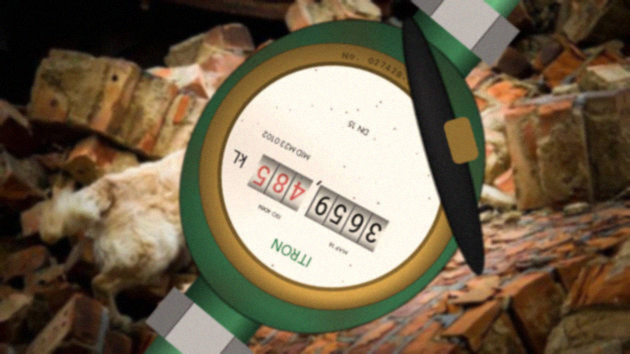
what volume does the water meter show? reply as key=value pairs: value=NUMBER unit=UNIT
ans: value=3659.485 unit=kL
